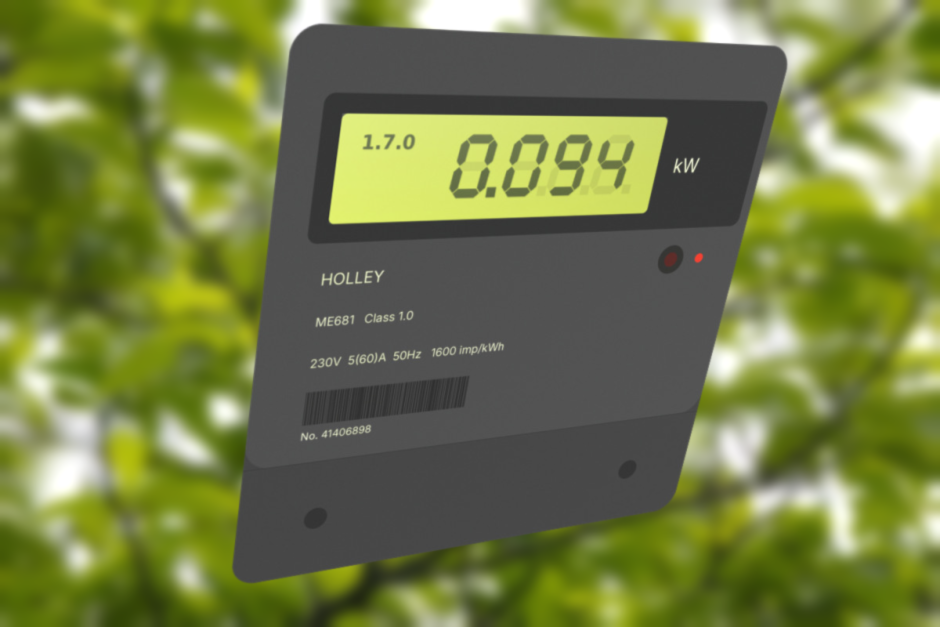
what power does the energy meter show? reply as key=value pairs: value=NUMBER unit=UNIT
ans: value=0.094 unit=kW
